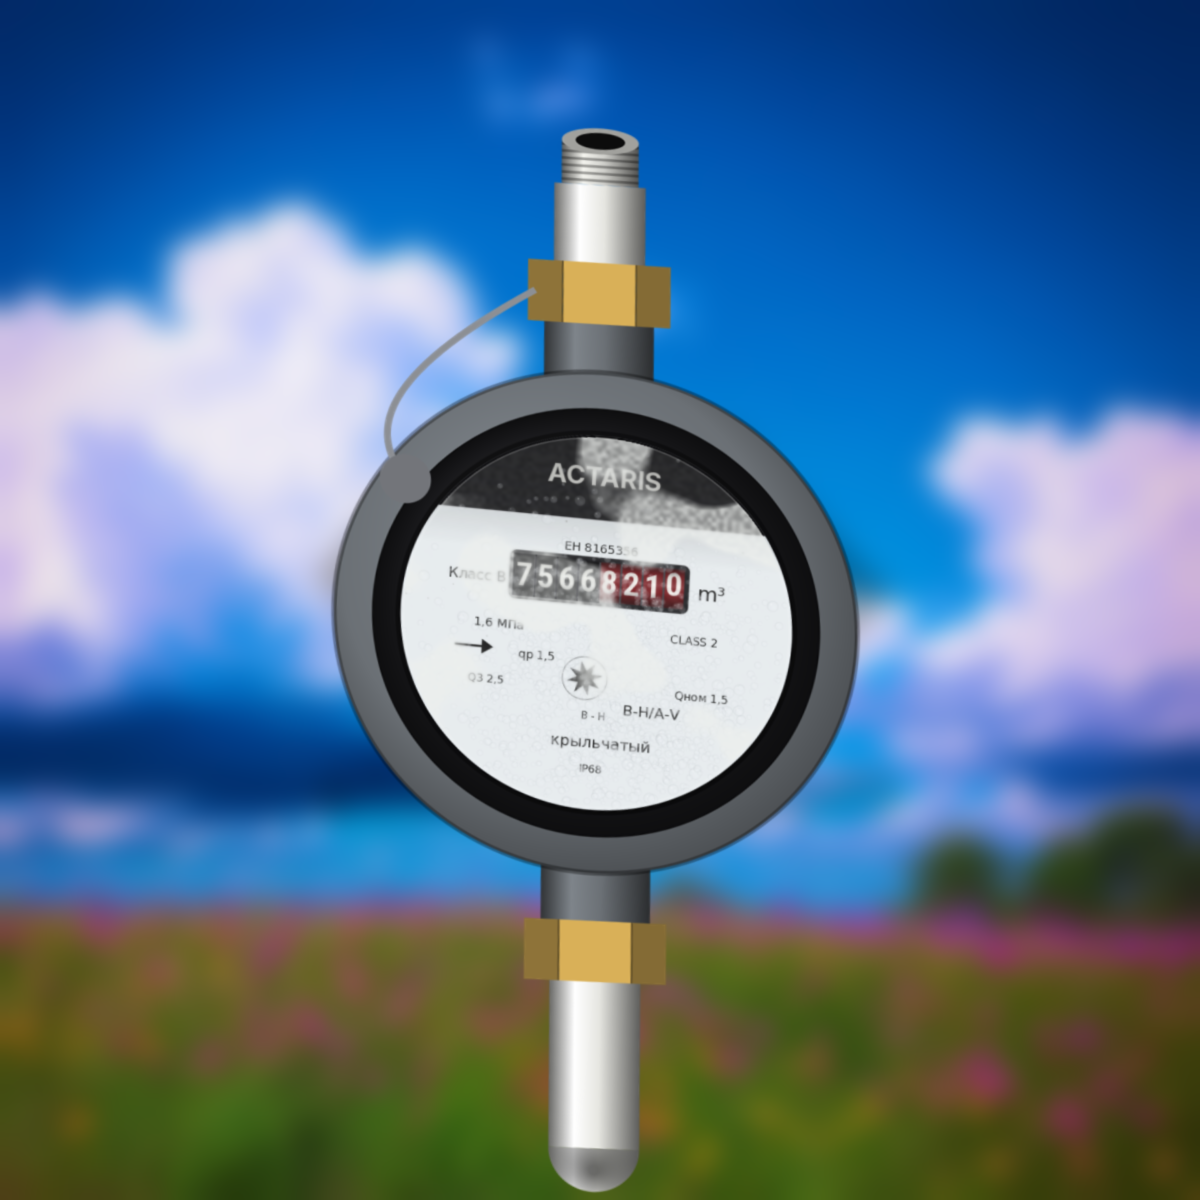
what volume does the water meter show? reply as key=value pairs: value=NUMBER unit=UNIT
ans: value=7566.8210 unit=m³
